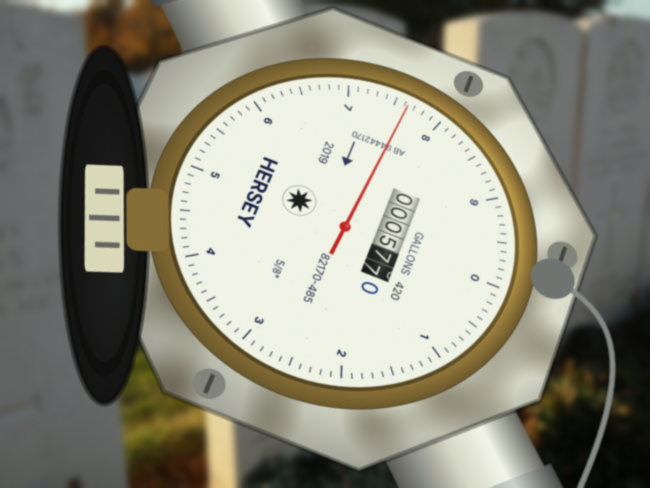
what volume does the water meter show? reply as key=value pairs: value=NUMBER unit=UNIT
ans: value=5767.6 unit=gal
